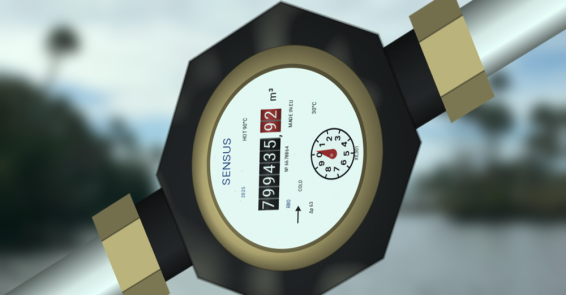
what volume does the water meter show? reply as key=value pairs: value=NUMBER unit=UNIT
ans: value=799435.920 unit=m³
